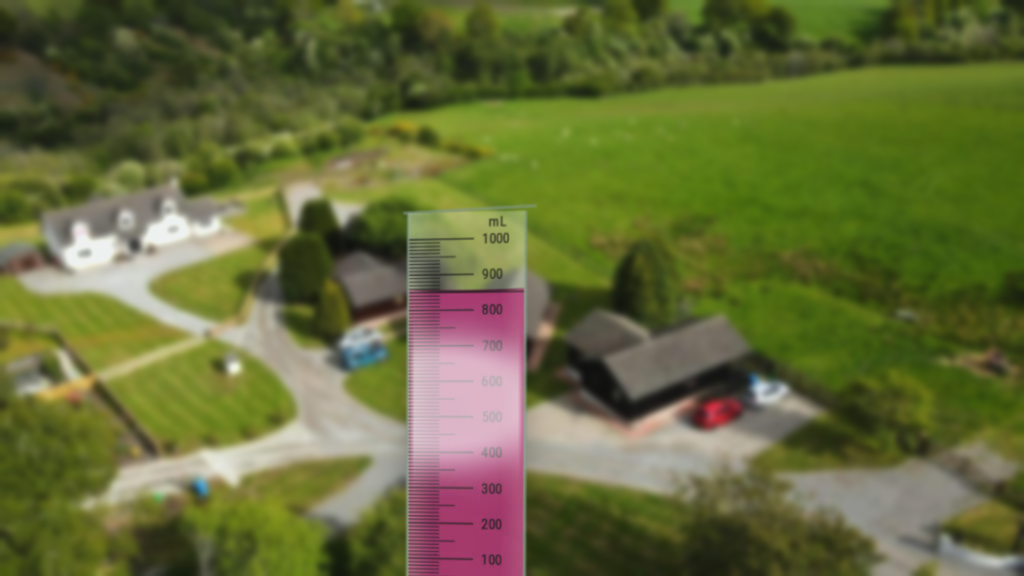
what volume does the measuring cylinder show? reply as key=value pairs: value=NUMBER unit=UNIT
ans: value=850 unit=mL
